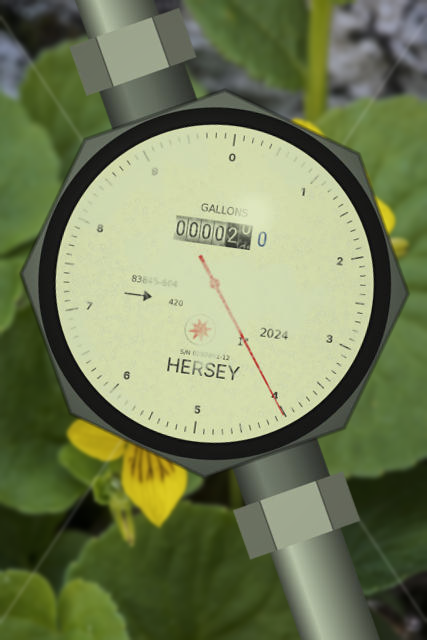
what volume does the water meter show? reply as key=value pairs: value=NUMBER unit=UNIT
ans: value=204.0 unit=gal
